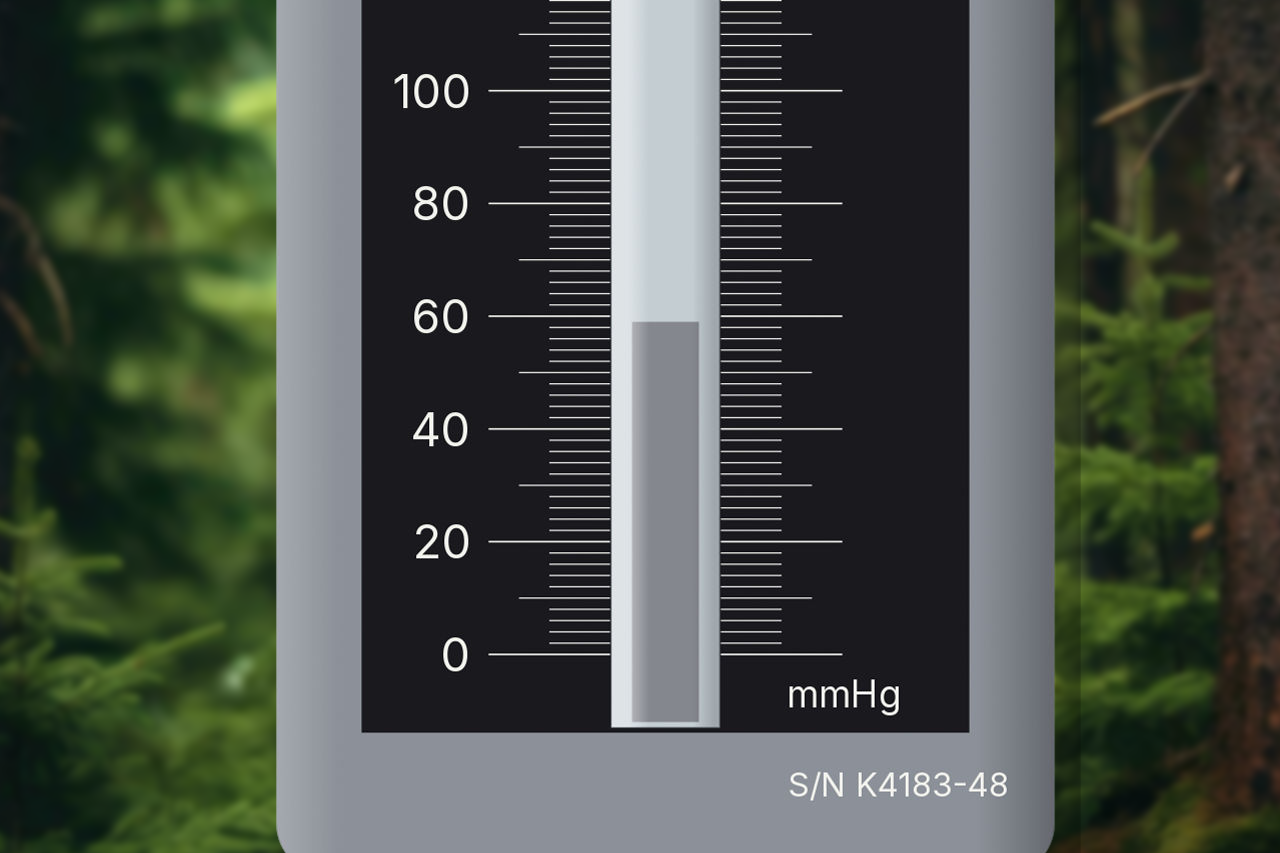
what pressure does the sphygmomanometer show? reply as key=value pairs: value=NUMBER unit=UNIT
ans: value=59 unit=mmHg
